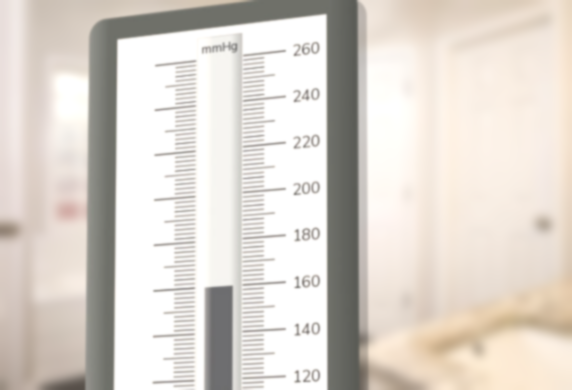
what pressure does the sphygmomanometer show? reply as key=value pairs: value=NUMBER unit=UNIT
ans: value=160 unit=mmHg
